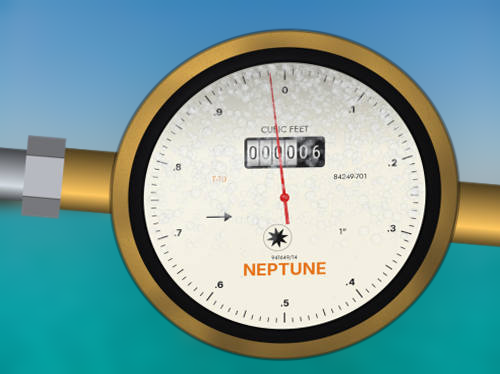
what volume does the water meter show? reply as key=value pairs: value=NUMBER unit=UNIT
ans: value=5.98 unit=ft³
